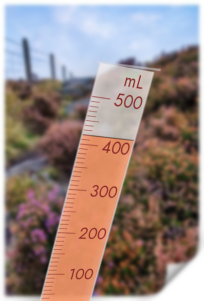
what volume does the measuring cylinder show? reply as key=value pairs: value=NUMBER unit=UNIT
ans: value=420 unit=mL
